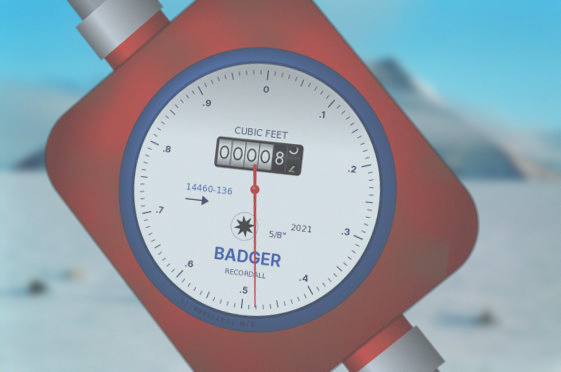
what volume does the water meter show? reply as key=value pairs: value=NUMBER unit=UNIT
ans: value=85.48 unit=ft³
